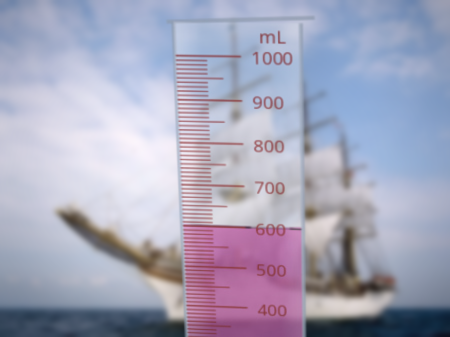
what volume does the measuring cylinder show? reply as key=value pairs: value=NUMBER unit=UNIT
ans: value=600 unit=mL
